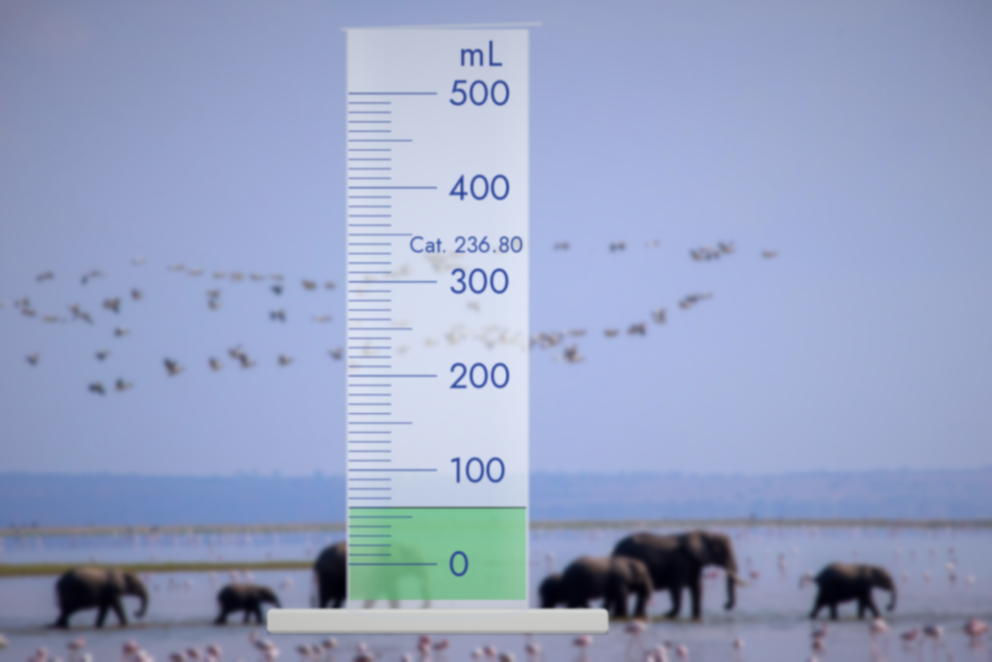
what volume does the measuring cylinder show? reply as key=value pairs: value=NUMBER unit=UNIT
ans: value=60 unit=mL
